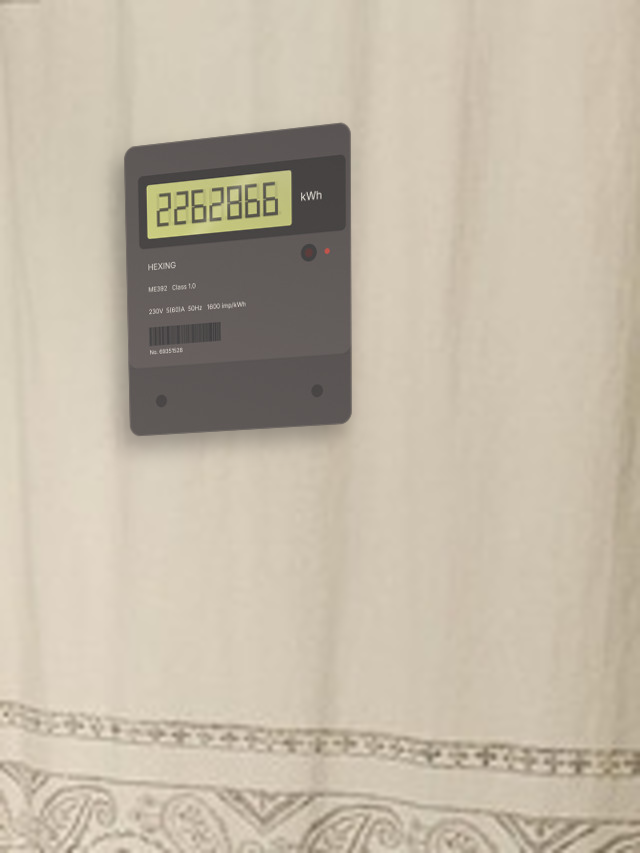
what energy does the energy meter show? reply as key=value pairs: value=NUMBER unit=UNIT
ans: value=2262866 unit=kWh
